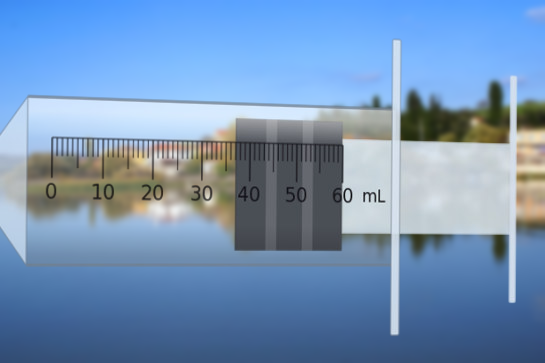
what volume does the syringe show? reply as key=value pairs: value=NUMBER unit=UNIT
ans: value=37 unit=mL
